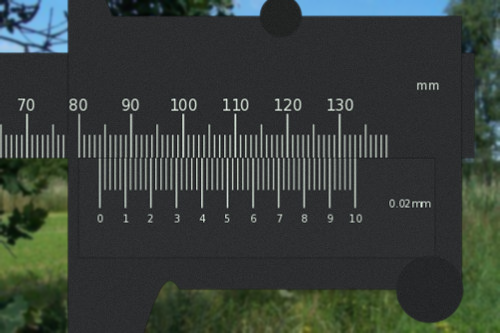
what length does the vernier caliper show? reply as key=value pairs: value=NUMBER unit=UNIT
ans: value=84.0 unit=mm
